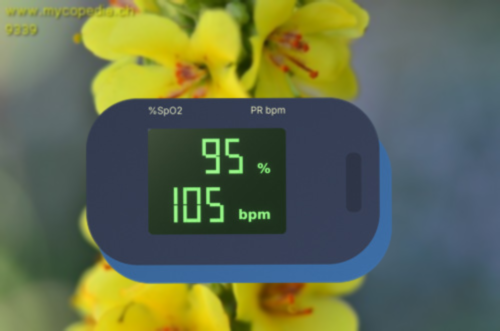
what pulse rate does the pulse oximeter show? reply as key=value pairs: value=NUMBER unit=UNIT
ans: value=105 unit=bpm
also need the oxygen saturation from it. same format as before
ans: value=95 unit=%
